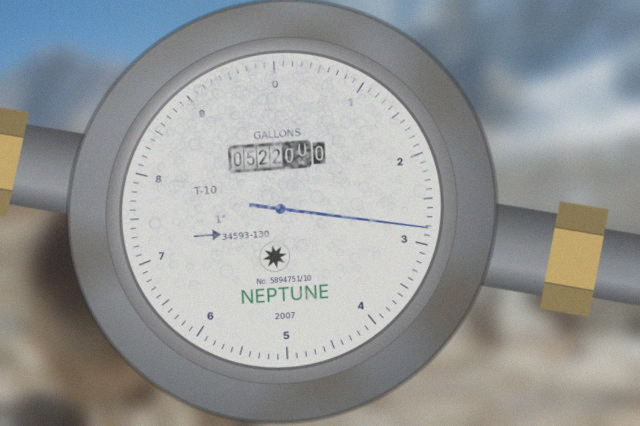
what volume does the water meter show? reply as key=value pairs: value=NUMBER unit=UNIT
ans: value=522002.8 unit=gal
